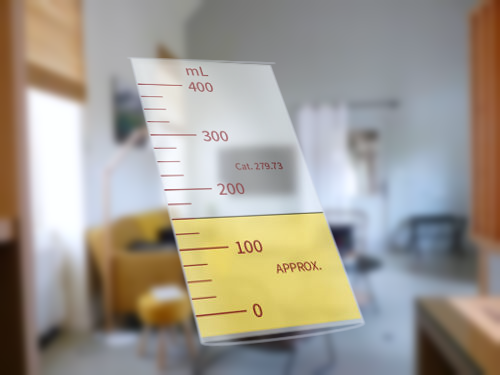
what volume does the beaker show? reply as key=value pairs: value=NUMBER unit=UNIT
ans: value=150 unit=mL
